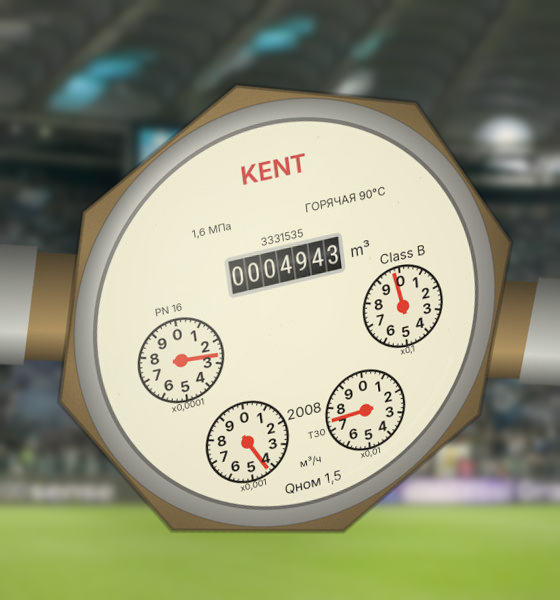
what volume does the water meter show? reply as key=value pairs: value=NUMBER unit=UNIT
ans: value=4942.9742 unit=m³
